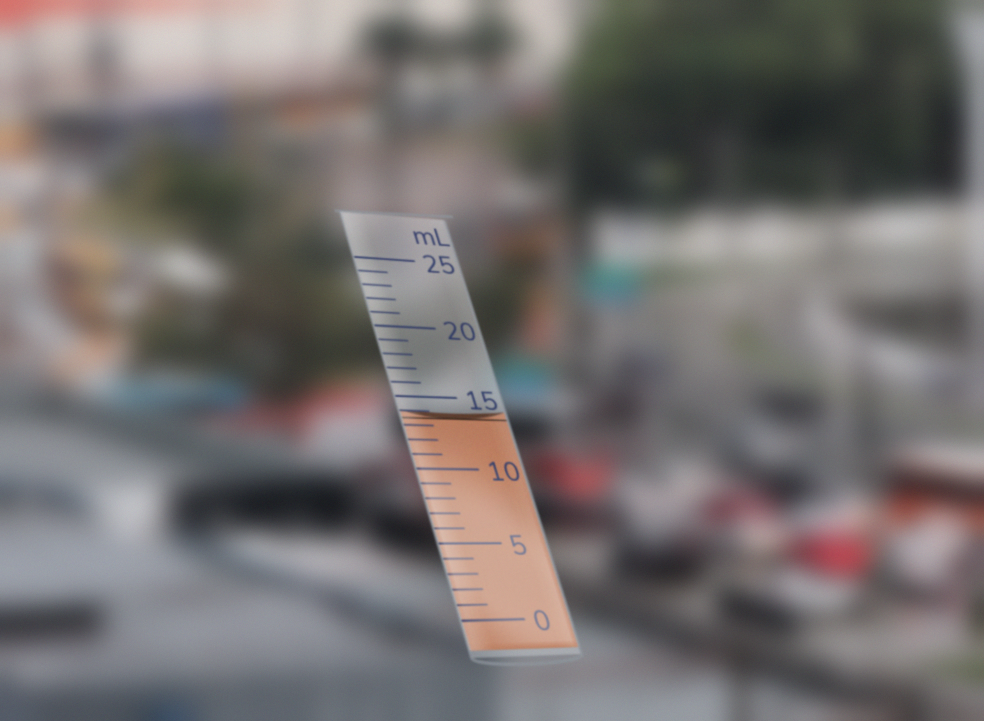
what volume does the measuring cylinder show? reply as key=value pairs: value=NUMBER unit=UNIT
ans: value=13.5 unit=mL
